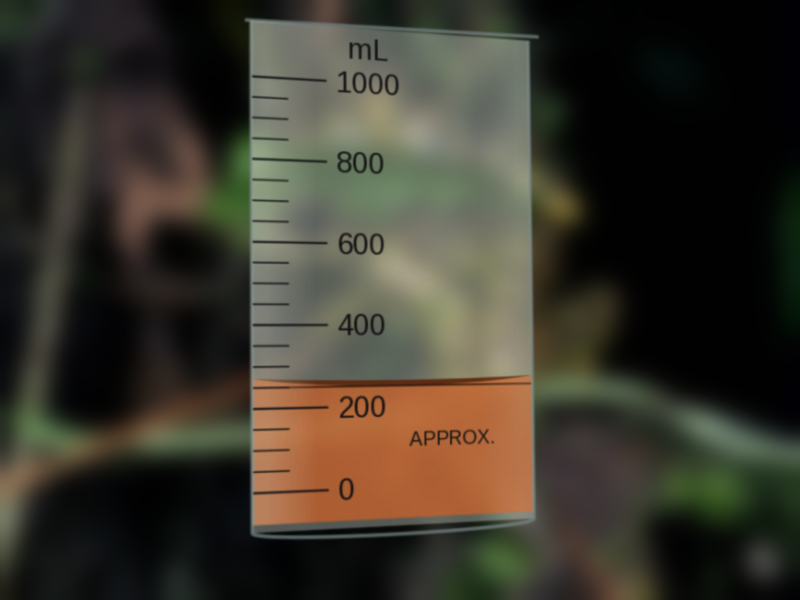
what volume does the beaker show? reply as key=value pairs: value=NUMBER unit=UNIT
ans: value=250 unit=mL
